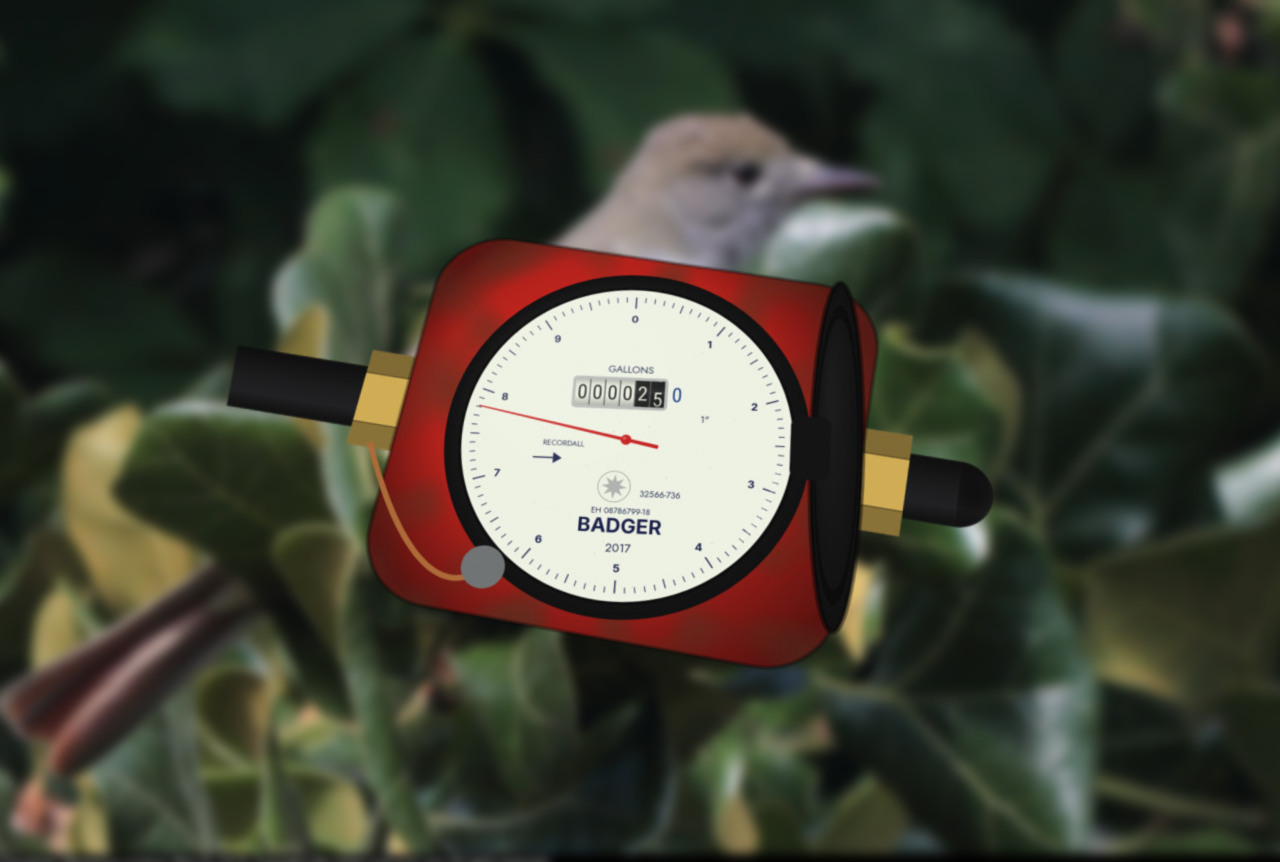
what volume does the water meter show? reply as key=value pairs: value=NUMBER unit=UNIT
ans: value=247.8 unit=gal
